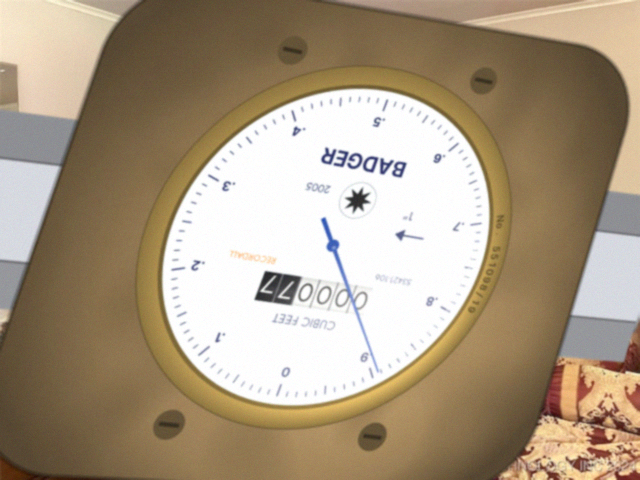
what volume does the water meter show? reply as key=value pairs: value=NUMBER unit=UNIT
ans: value=76.89 unit=ft³
